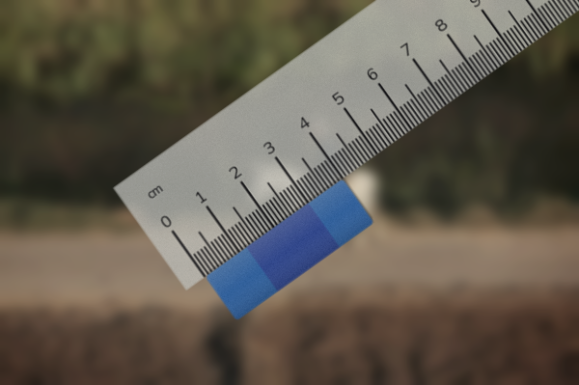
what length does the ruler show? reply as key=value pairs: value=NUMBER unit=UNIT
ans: value=4 unit=cm
